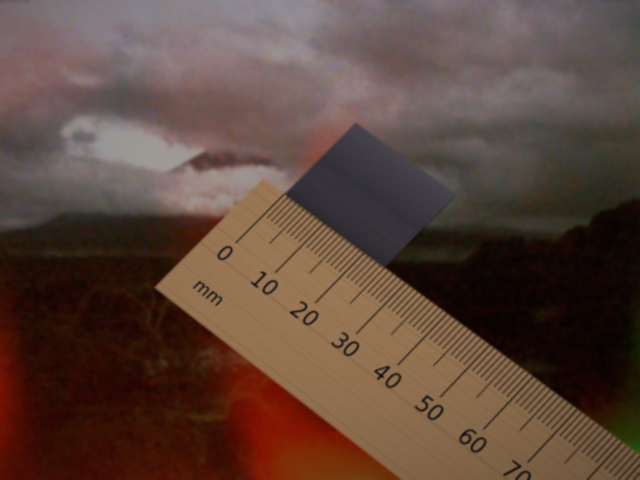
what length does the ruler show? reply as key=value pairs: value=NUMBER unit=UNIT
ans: value=25 unit=mm
